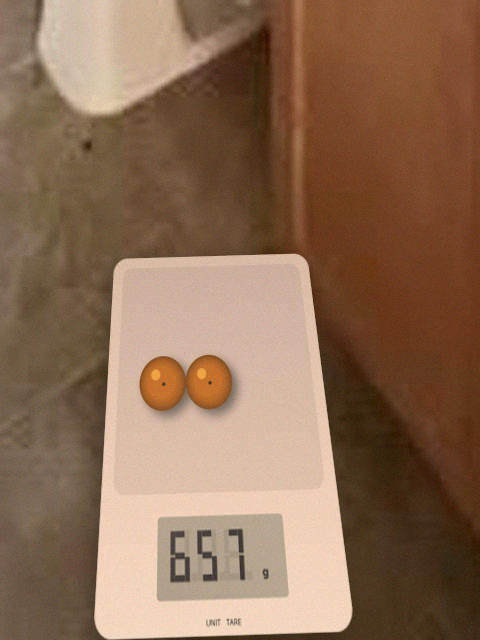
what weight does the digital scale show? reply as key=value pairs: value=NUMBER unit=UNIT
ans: value=657 unit=g
